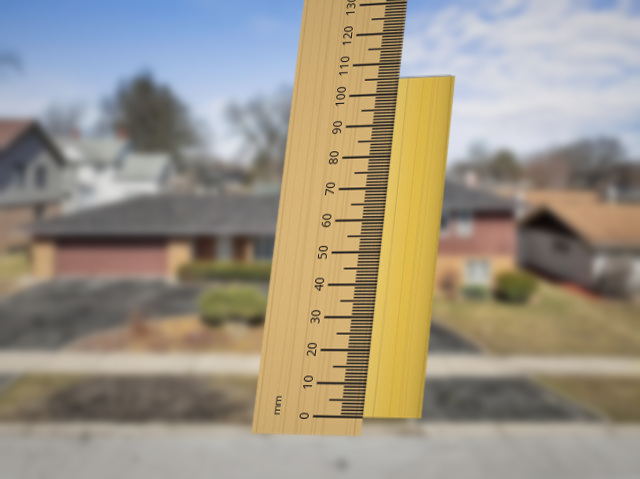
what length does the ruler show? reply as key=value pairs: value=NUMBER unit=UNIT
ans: value=105 unit=mm
